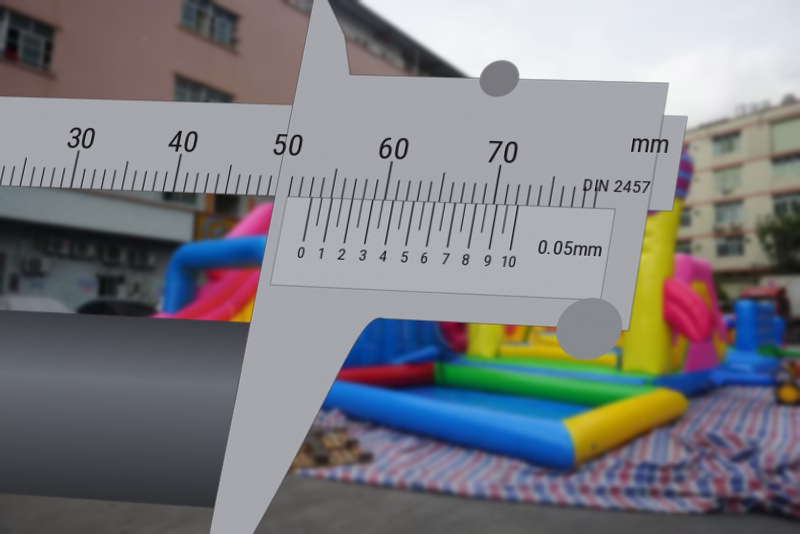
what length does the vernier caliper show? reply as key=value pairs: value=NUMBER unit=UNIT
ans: value=53.2 unit=mm
